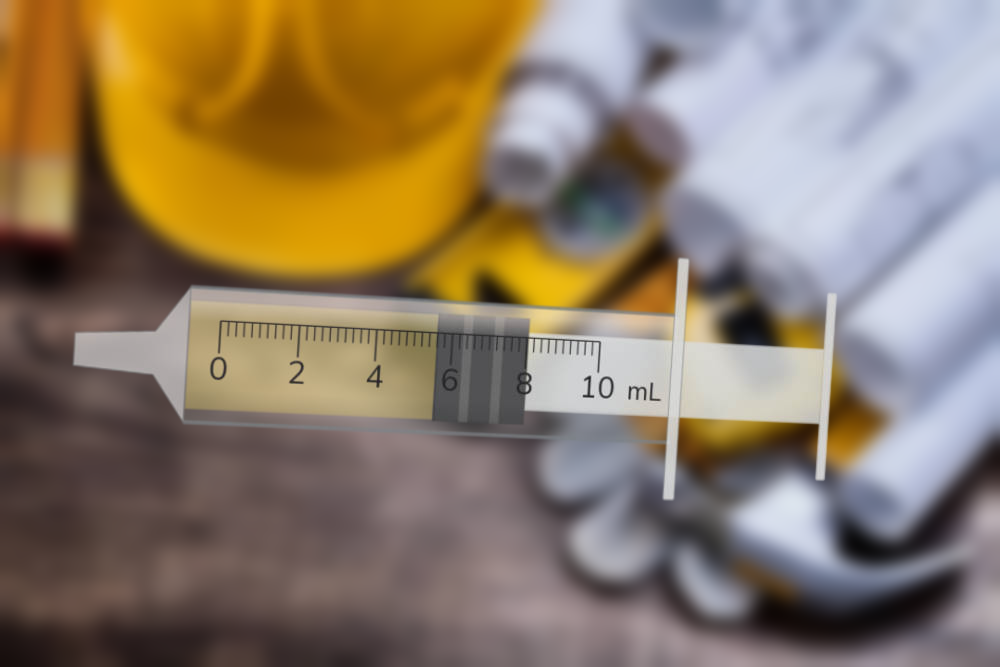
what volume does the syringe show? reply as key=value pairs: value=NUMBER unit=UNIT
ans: value=5.6 unit=mL
